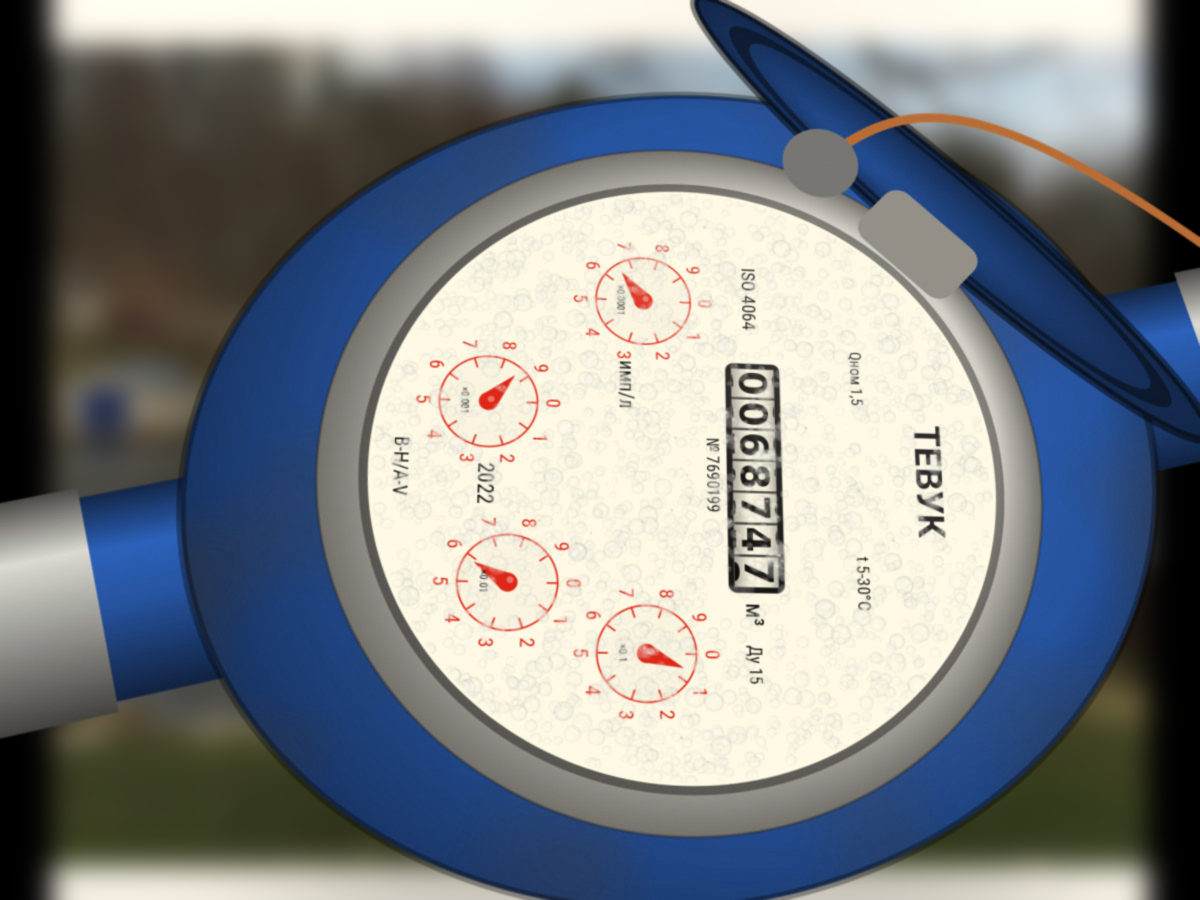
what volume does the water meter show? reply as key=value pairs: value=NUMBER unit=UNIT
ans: value=68747.0586 unit=m³
